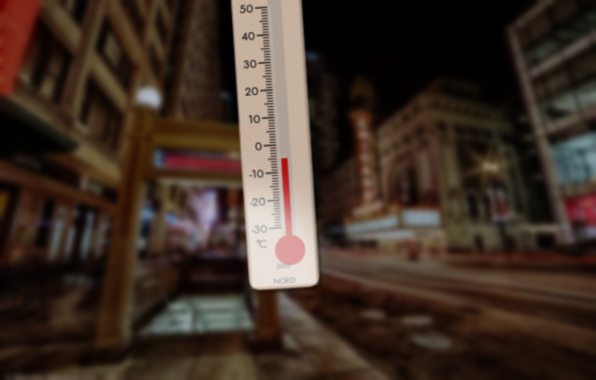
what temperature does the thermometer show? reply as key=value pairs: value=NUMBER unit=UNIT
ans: value=-5 unit=°C
